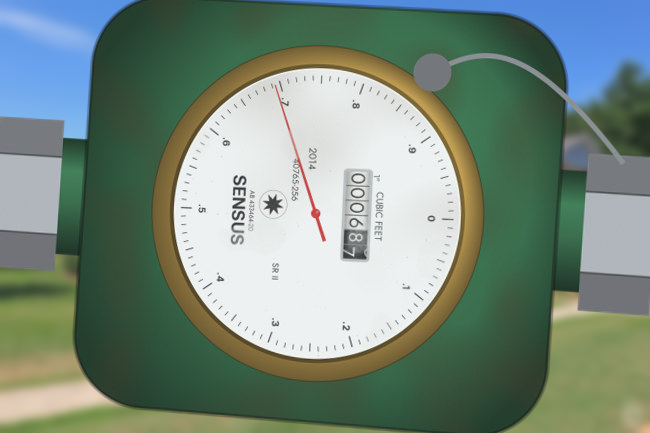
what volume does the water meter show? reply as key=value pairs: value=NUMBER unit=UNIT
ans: value=686.69 unit=ft³
